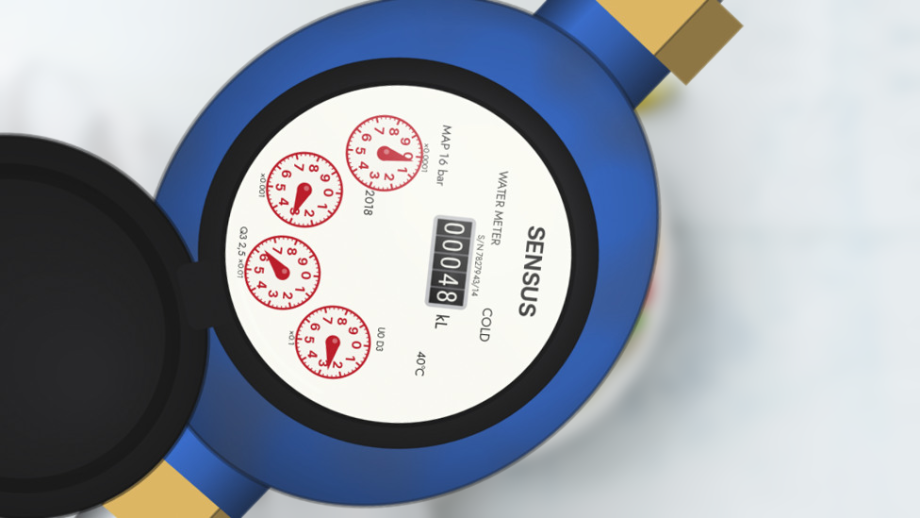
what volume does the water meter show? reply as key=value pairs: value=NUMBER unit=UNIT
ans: value=48.2630 unit=kL
